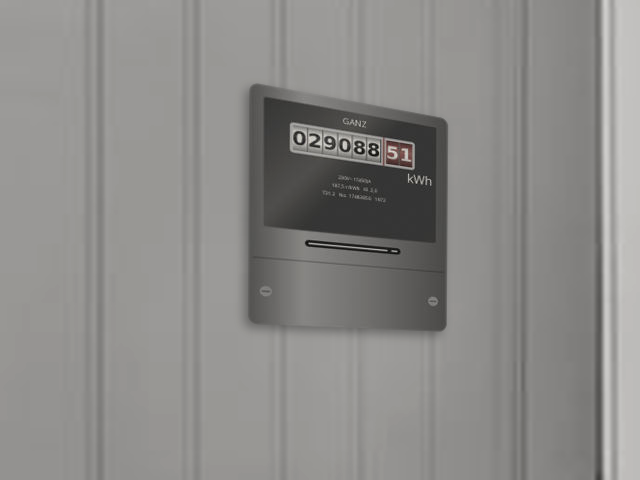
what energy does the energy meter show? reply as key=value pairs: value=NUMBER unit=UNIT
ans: value=29088.51 unit=kWh
